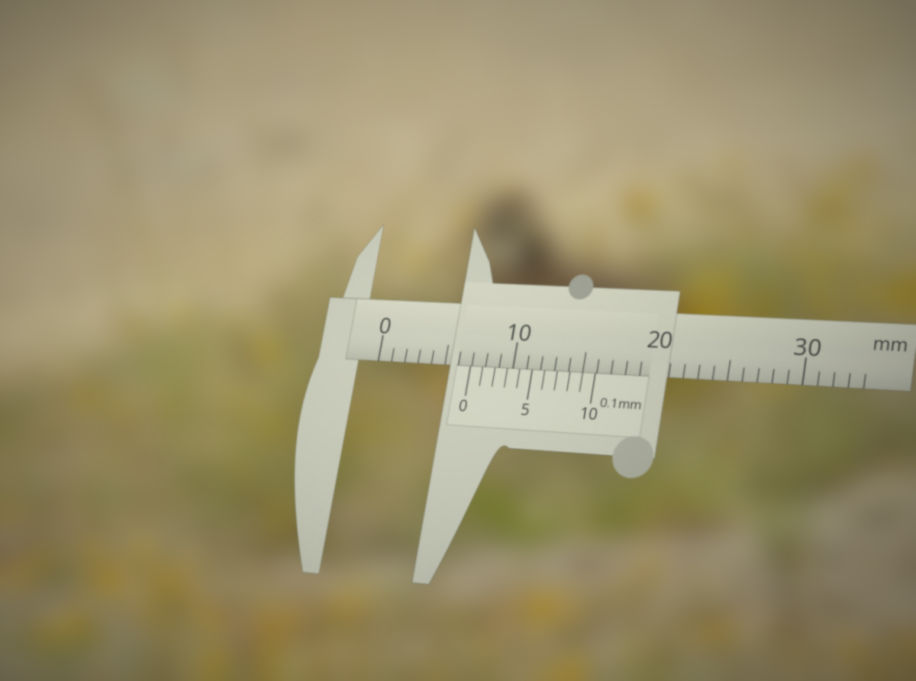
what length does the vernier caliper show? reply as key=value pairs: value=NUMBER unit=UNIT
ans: value=6.9 unit=mm
